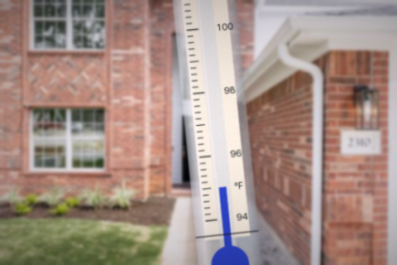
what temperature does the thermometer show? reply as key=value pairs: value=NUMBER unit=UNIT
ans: value=95 unit=°F
